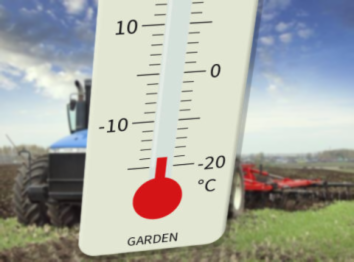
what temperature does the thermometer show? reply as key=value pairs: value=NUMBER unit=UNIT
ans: value=-18 unit=°C
